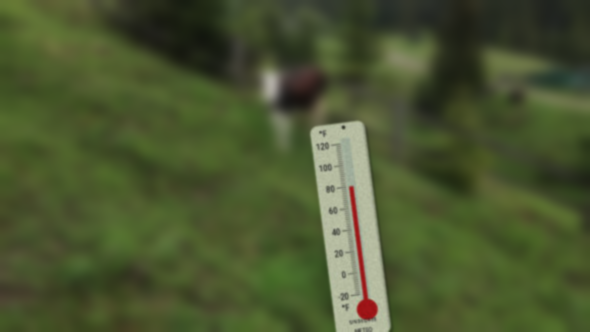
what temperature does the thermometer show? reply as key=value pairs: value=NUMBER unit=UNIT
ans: value=80 unit=°F
